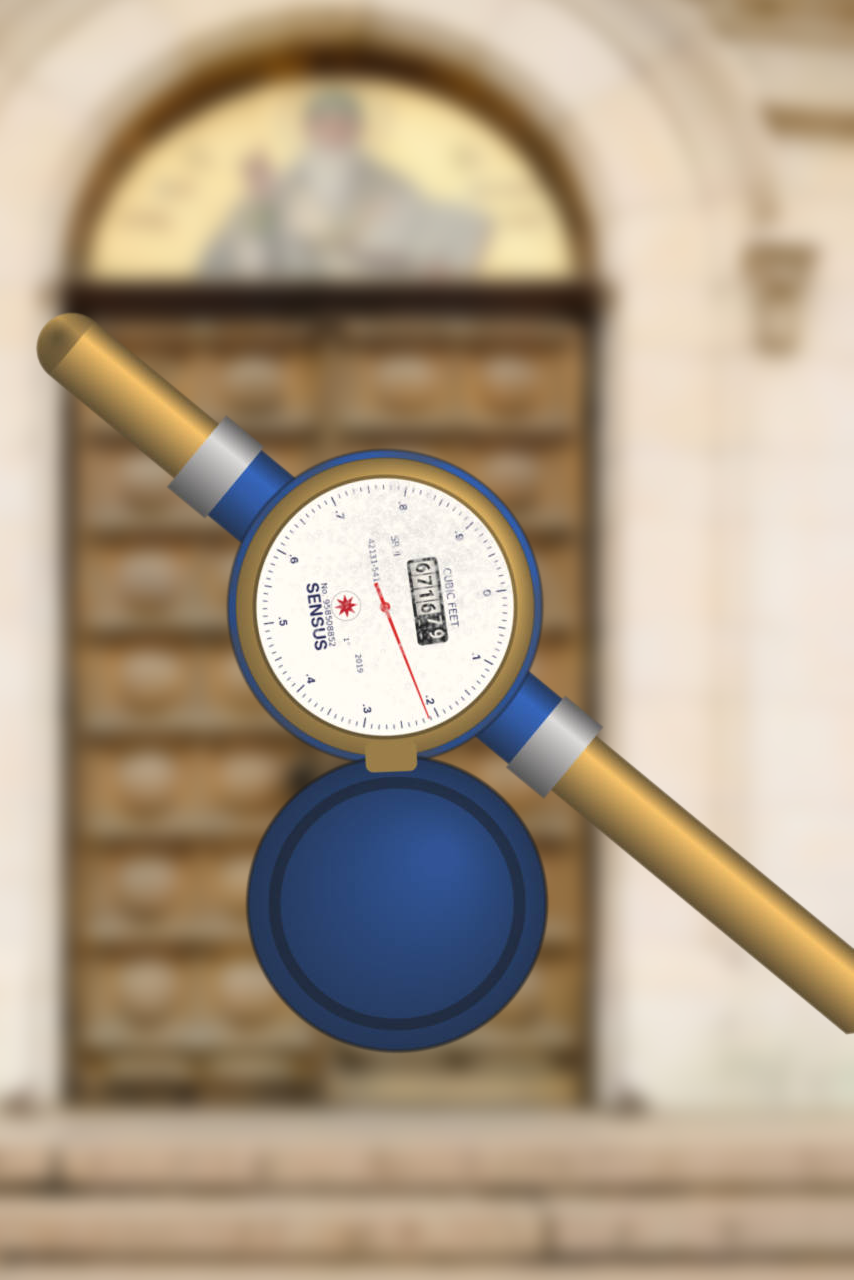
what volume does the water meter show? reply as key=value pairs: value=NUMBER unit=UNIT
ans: value=671679.21 unit=ft³
